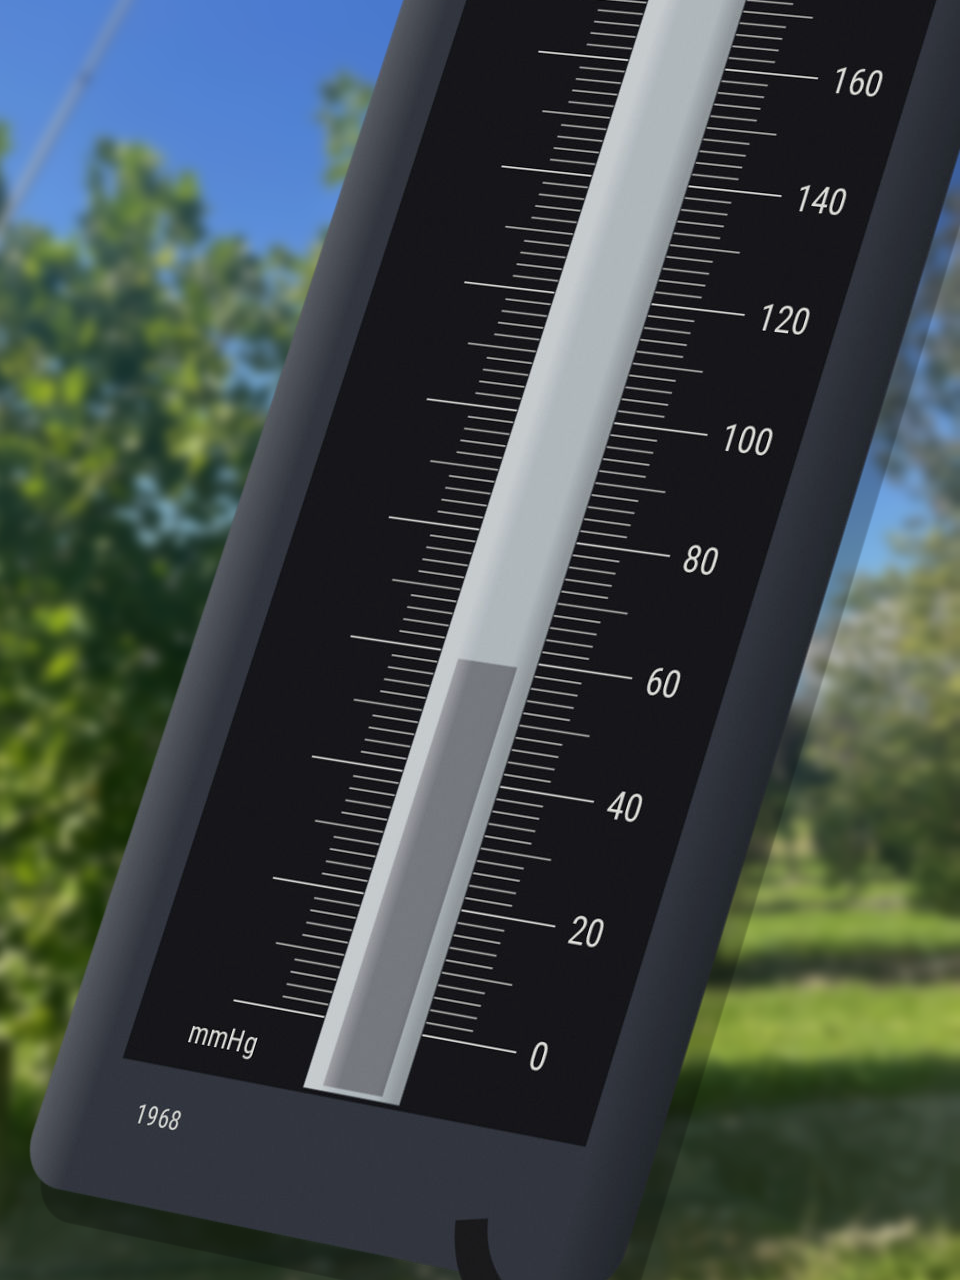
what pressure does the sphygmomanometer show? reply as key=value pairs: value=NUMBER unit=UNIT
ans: value=59 unit=mmHg
